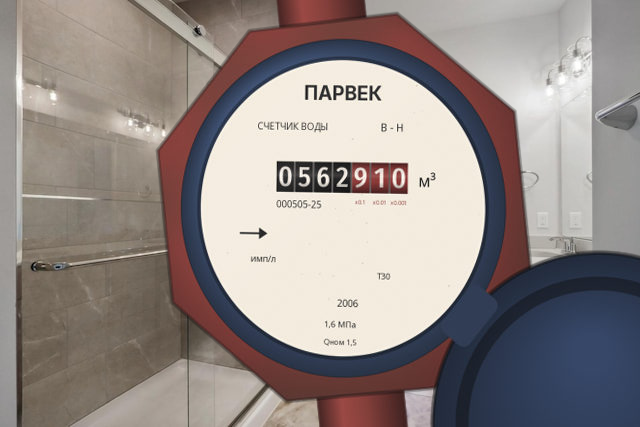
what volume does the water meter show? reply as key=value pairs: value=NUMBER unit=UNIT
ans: value=562.910 unit=m³
